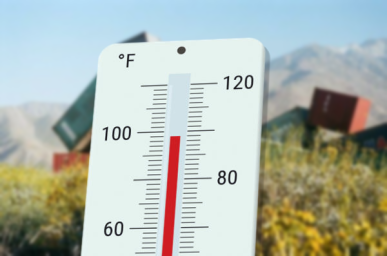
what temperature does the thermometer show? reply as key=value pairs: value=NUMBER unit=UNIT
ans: value=98 unit=°F
